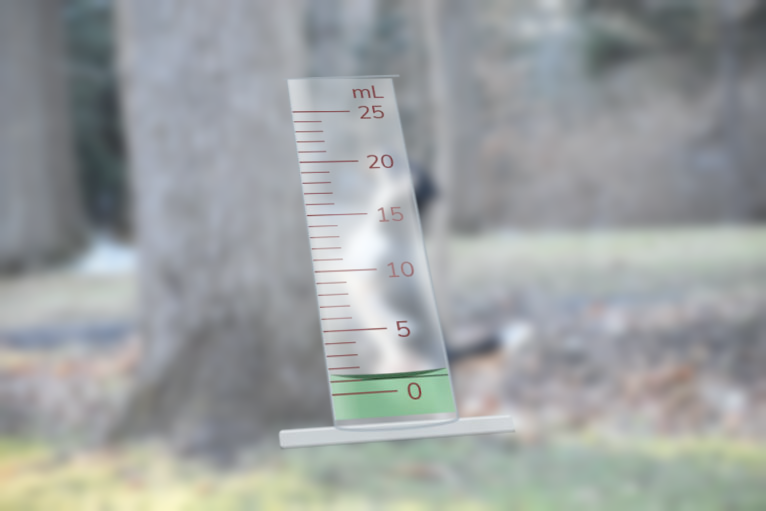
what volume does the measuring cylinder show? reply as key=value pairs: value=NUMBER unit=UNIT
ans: value=1 unit=mL
